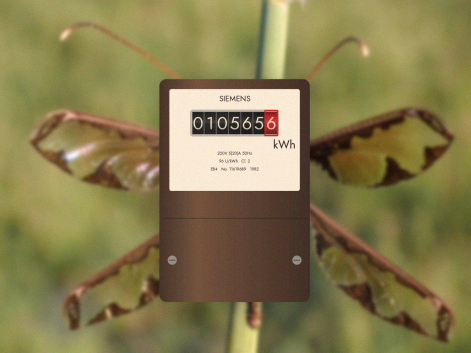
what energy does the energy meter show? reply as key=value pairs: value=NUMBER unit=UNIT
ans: value=10565.6 unit=kWh
